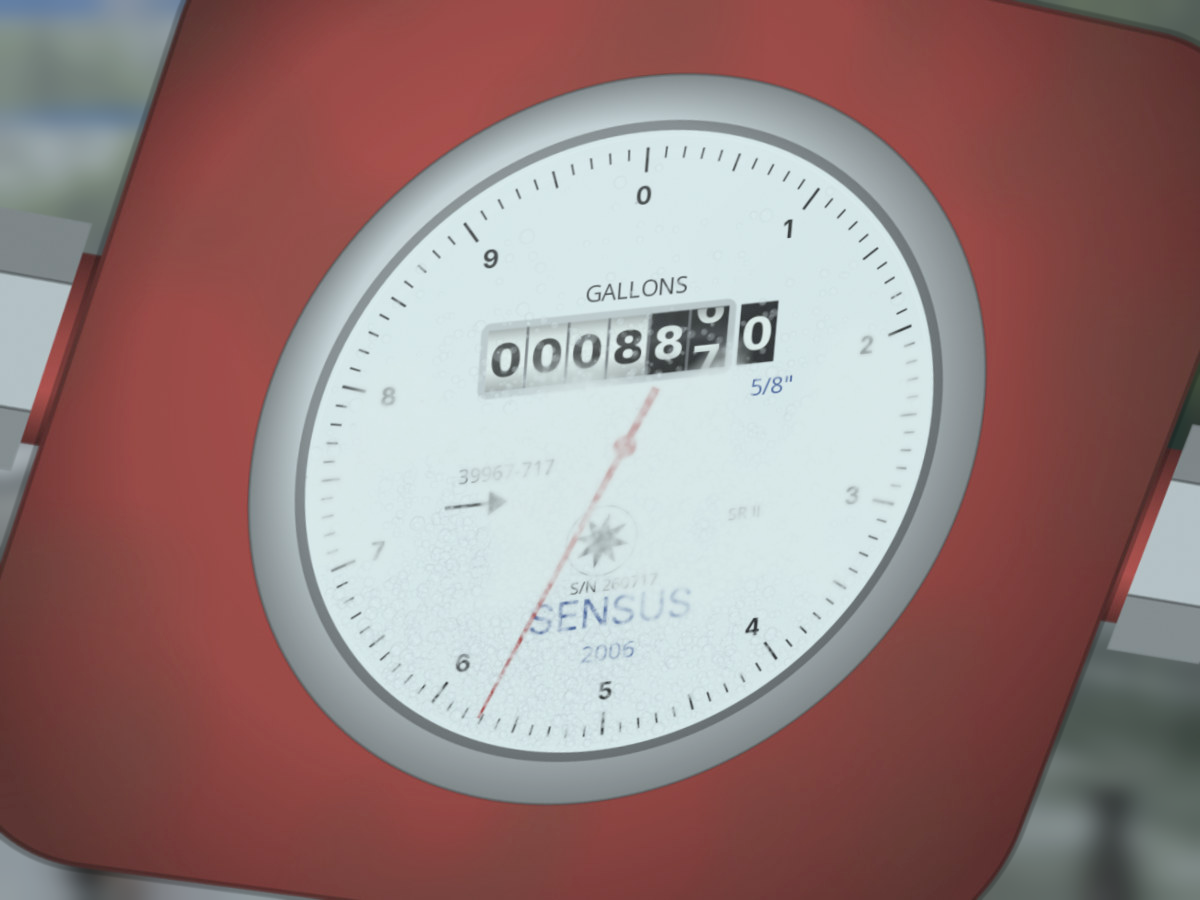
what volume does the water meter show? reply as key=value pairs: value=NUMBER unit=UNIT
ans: value=8865.7 unit=gal
